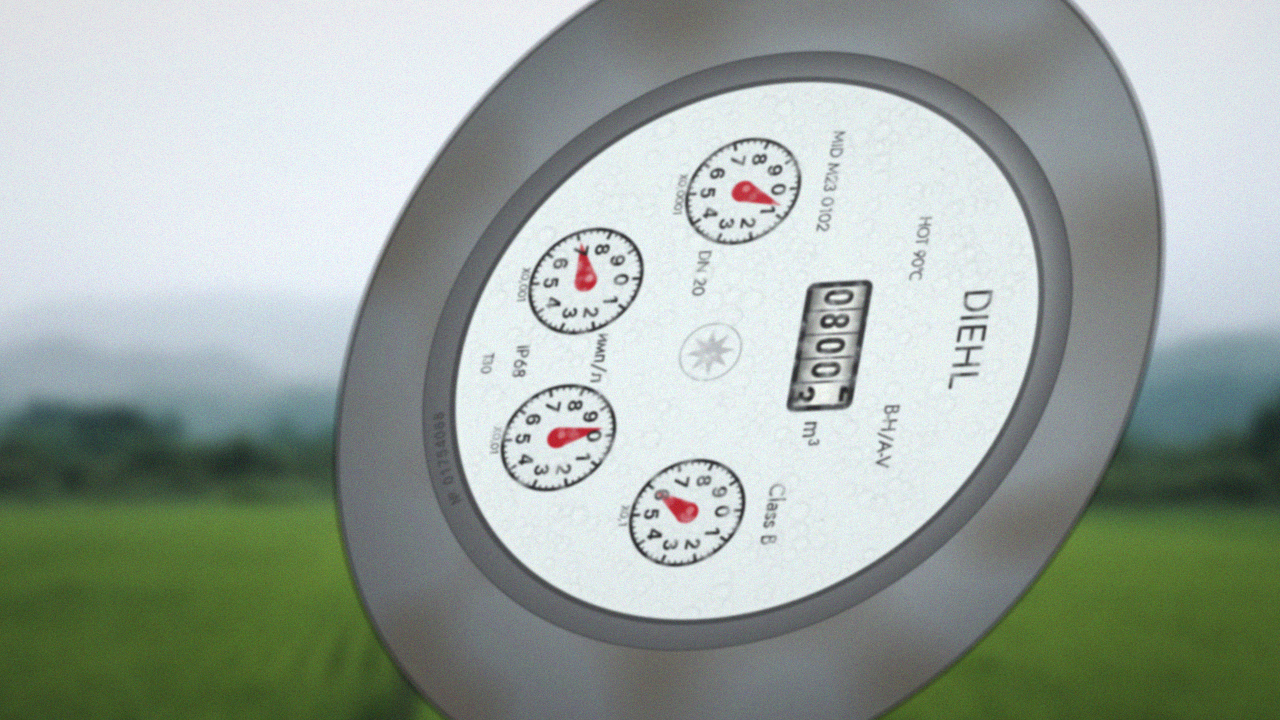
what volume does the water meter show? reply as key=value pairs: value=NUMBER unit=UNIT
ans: value=8002.5970 unit=m³
